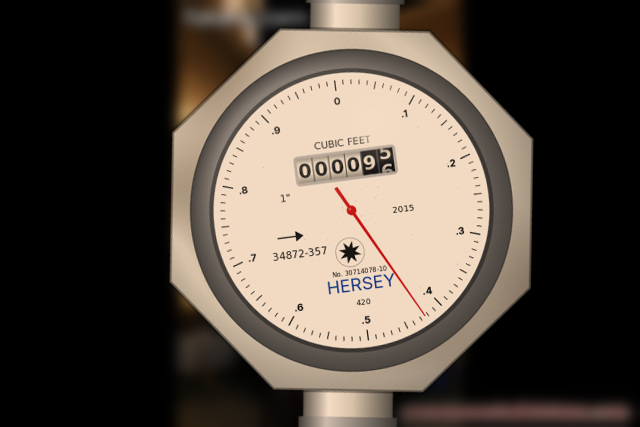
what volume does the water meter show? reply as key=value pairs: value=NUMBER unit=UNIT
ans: value=95.42 unit=ft³
